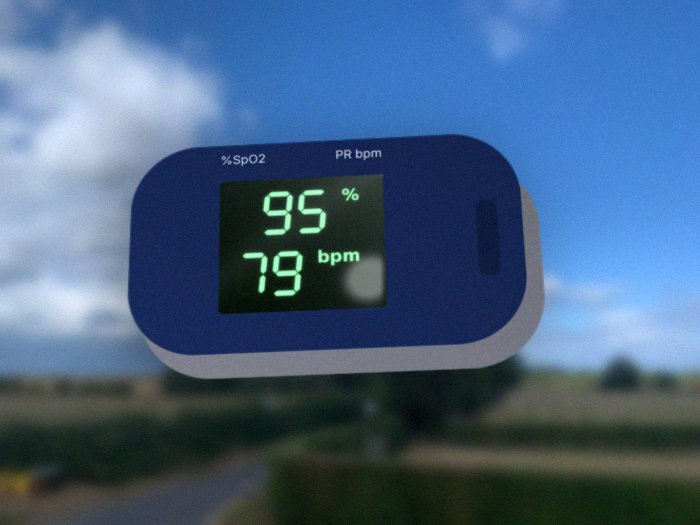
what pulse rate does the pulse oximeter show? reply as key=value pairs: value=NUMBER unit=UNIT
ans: value=79 unit=bpm
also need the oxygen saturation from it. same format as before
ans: value=95 unit=%
